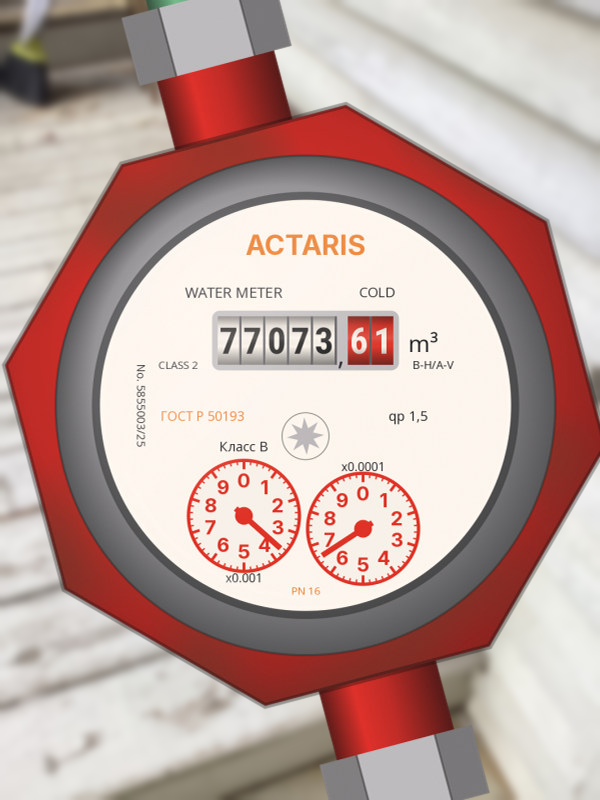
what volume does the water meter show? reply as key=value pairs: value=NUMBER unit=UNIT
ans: value=77073.6136 unit=m³
